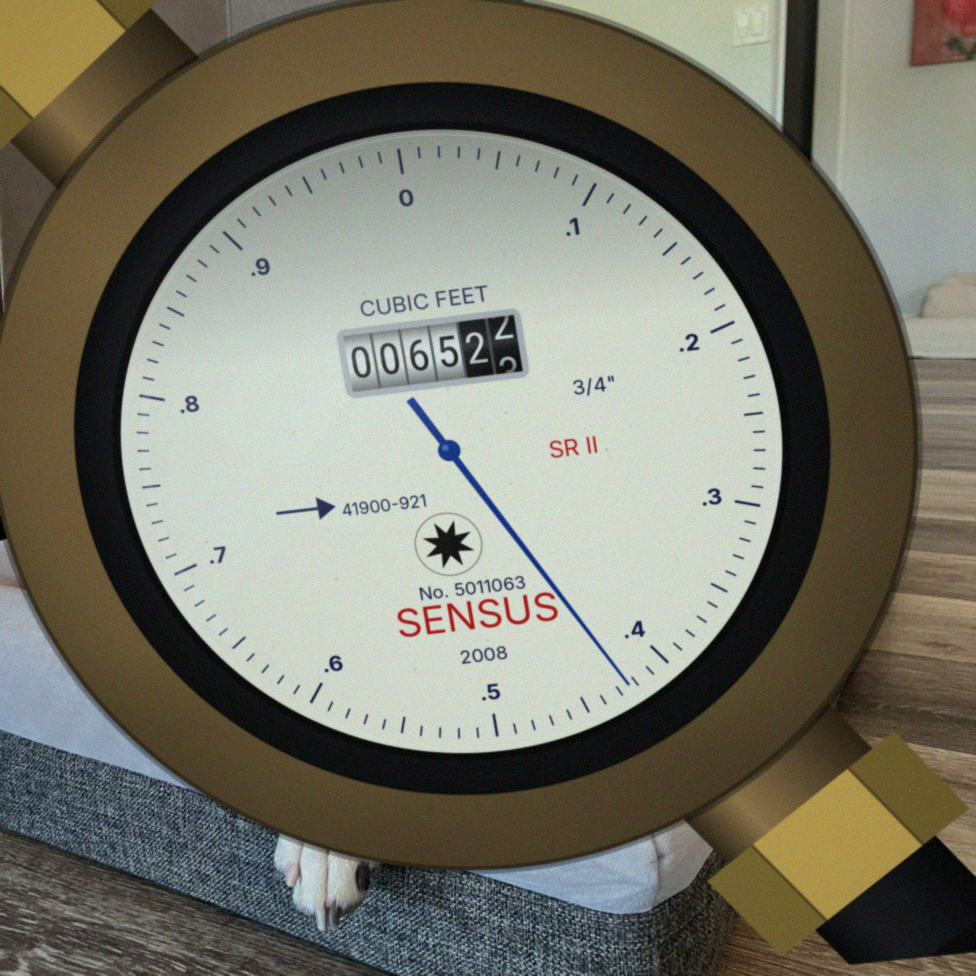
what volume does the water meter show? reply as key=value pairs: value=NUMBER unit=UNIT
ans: value=6522.42 unit=ft³
